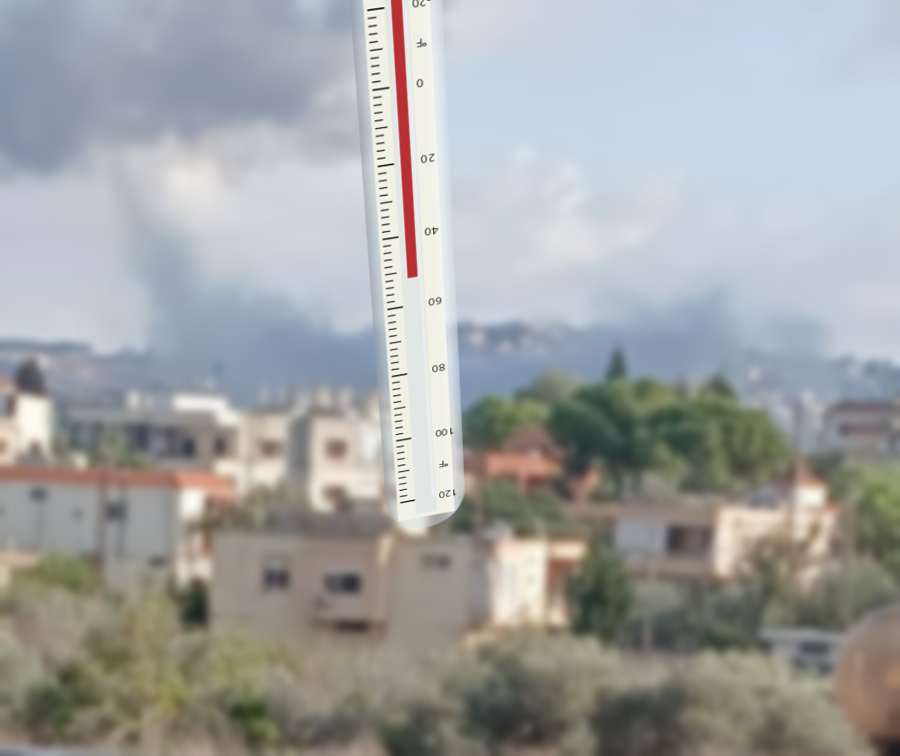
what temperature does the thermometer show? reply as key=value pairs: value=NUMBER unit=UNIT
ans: value=52 unit=°F
